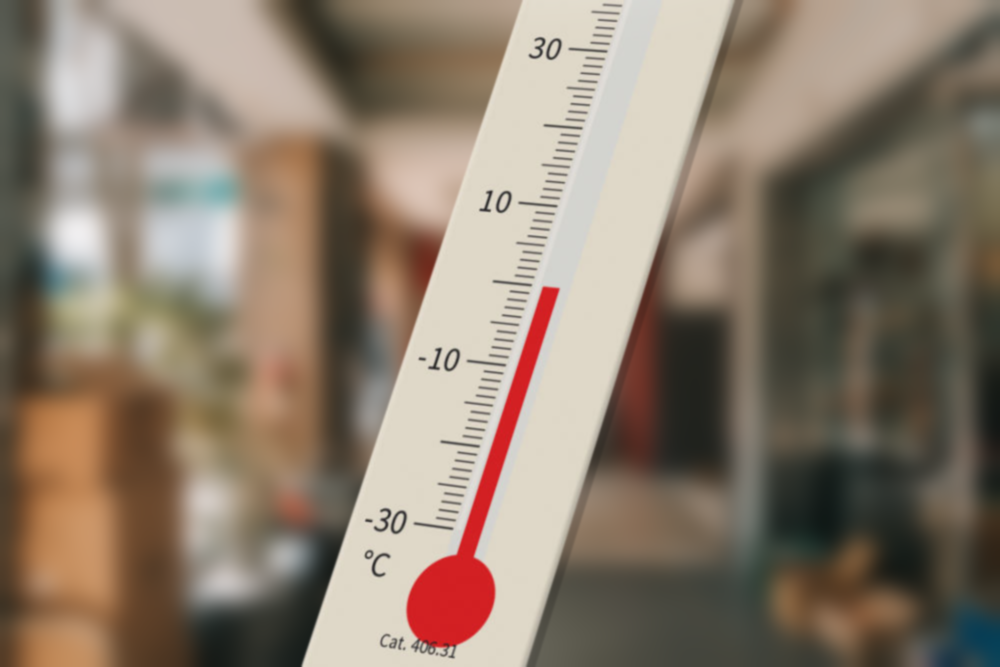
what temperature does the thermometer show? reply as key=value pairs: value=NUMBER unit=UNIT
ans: value=0 unit=°C
